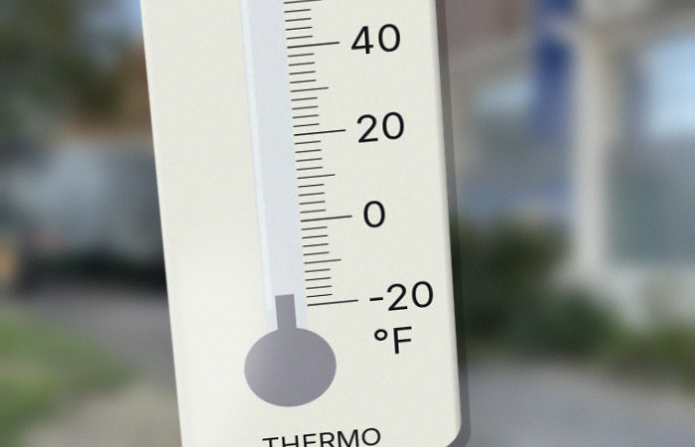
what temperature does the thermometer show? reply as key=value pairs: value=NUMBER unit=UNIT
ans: value=-17 unit=°F
